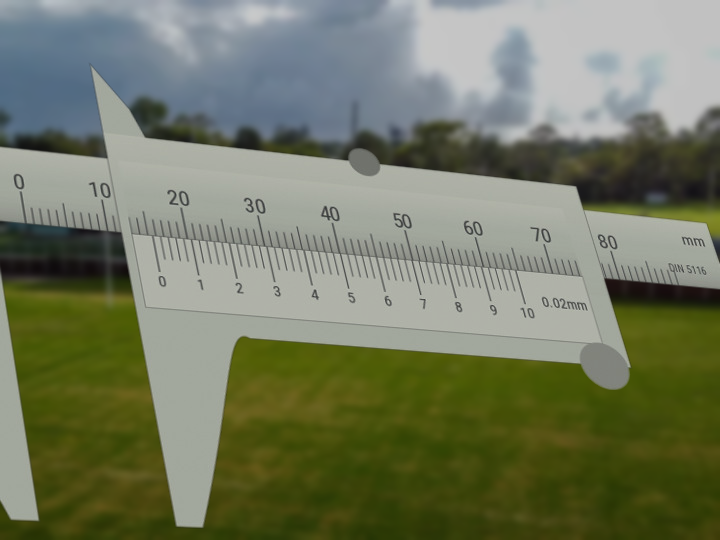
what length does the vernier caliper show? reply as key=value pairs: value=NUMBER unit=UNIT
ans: value=15.6 unit=mm
